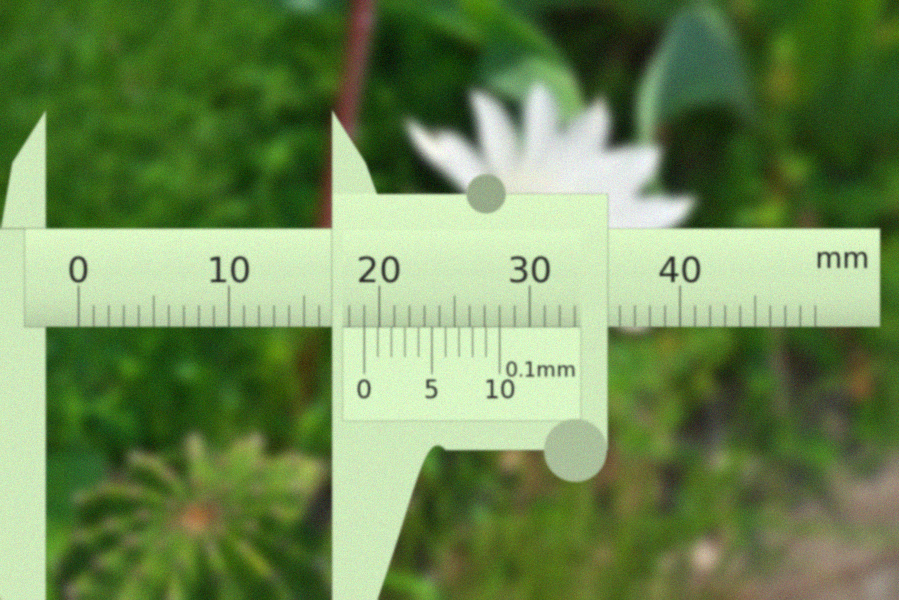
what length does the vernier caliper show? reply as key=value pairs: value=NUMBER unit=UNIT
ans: value=19.0 unit=mm
